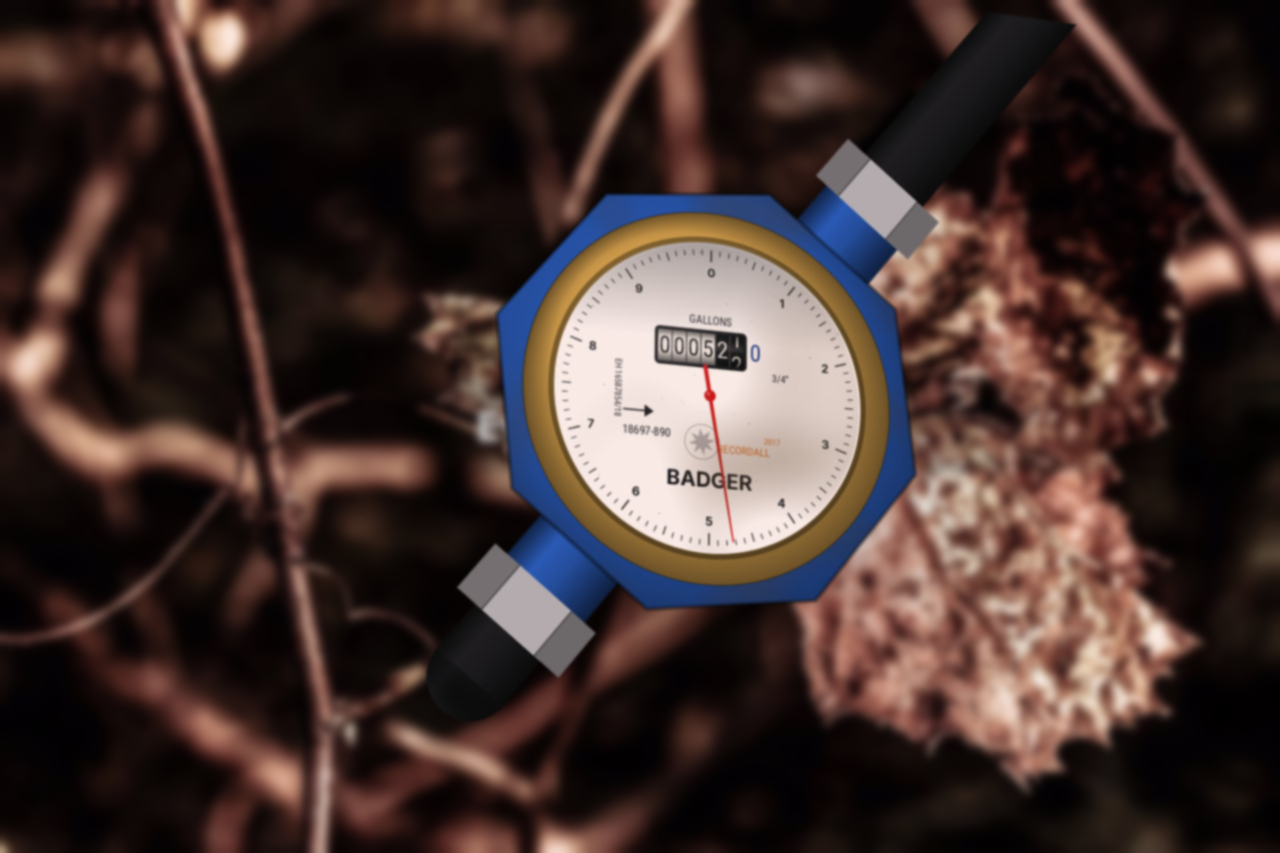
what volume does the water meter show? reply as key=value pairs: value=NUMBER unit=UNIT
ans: value=5214.7 unit=gal
